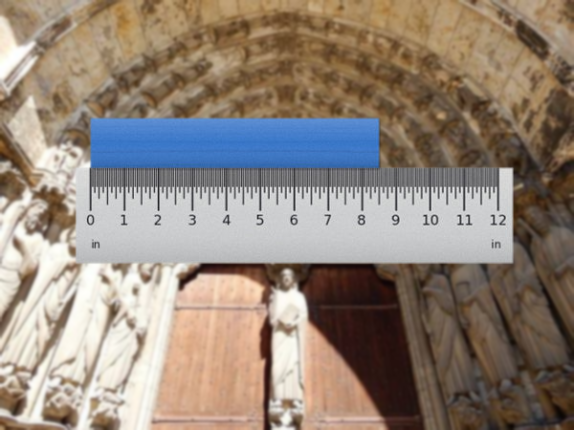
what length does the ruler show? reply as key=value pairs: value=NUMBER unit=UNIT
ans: value=8.5 unit=in
